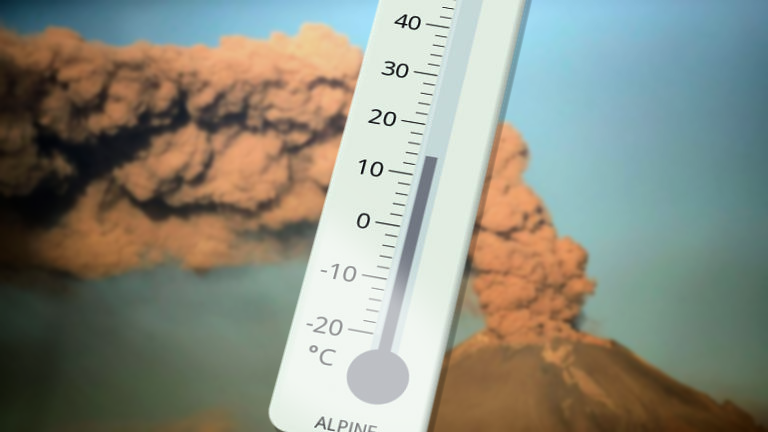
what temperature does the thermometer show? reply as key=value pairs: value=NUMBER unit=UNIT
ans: value=14 unit=°C
